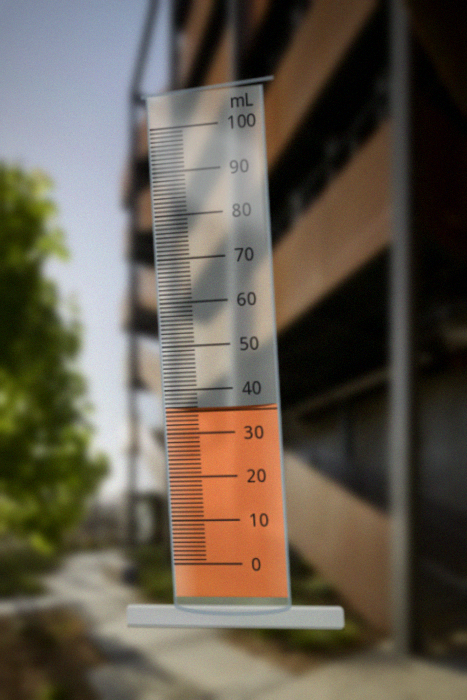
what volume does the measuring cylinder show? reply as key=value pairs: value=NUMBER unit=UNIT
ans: value=35 unit=mL
